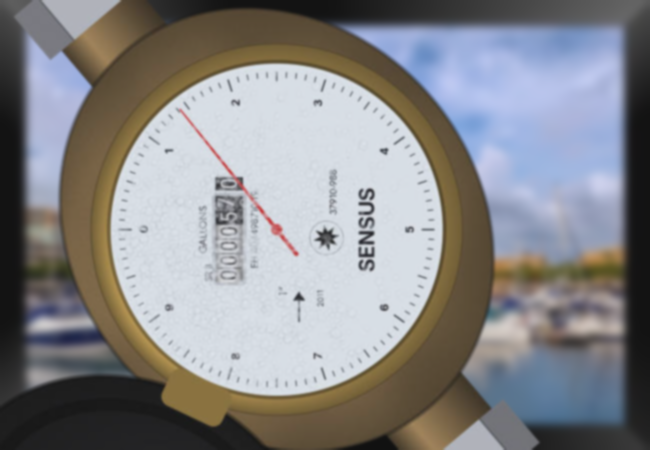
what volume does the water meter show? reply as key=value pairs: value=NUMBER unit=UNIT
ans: value=571.4 unit=gal
